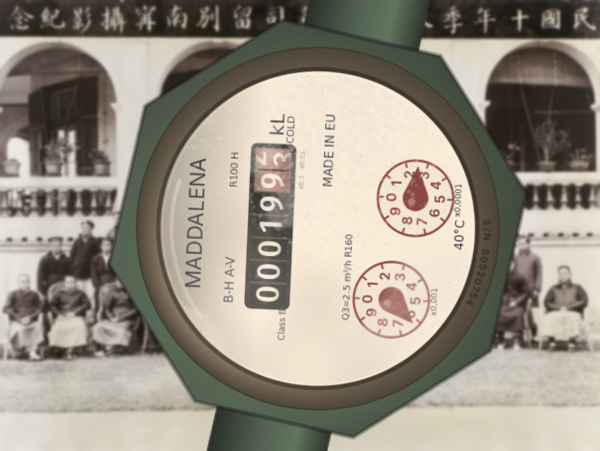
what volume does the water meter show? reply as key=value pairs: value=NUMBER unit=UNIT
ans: value=19.9262 unit=kL
